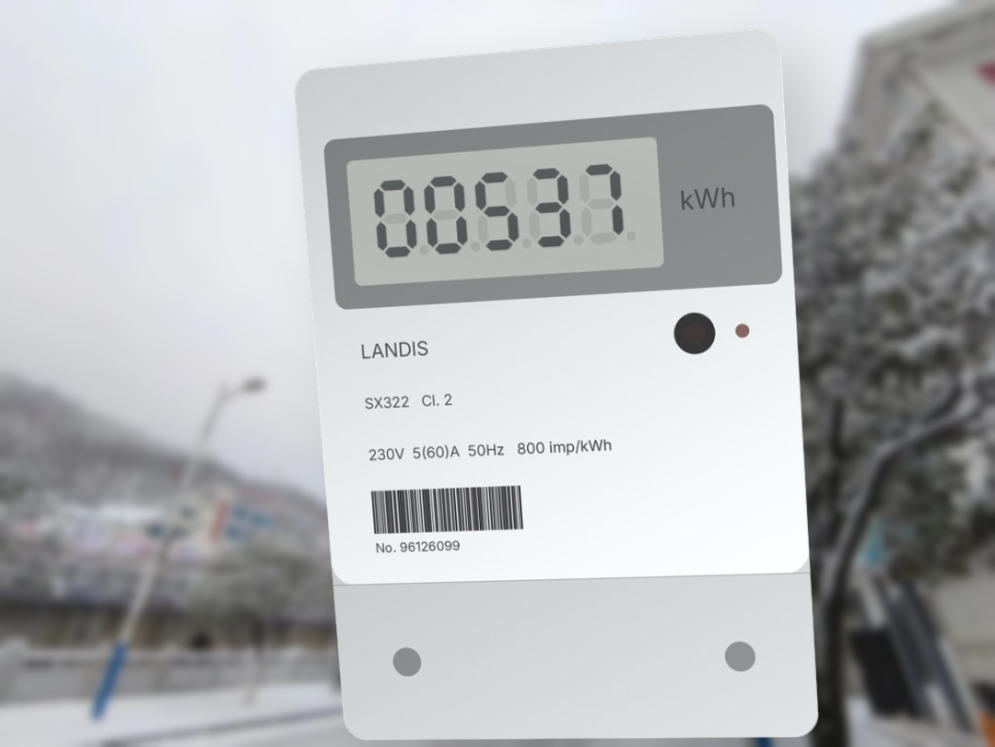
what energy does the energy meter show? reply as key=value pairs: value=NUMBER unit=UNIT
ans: value=537 unit=kWh
